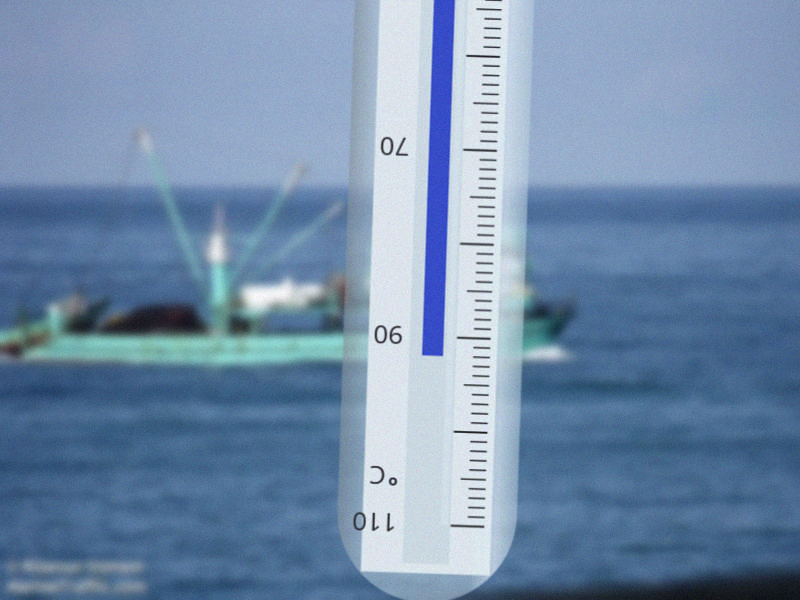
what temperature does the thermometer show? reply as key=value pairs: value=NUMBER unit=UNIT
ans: value=92 unit=°C
